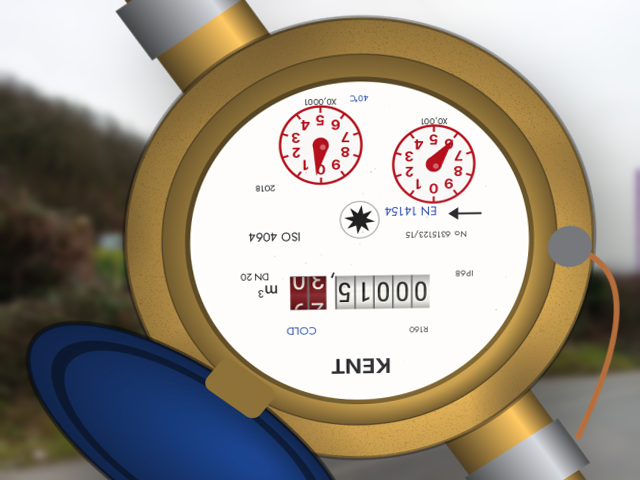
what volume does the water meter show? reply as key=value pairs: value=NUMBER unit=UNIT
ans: value=15.2960 unit=m³
